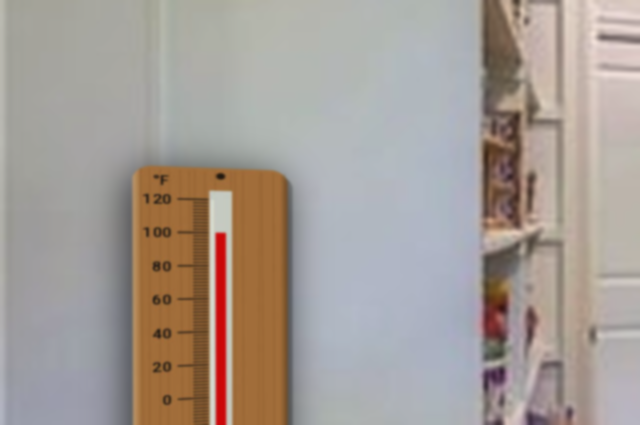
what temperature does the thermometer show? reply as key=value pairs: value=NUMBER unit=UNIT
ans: value=100 unit=°F
